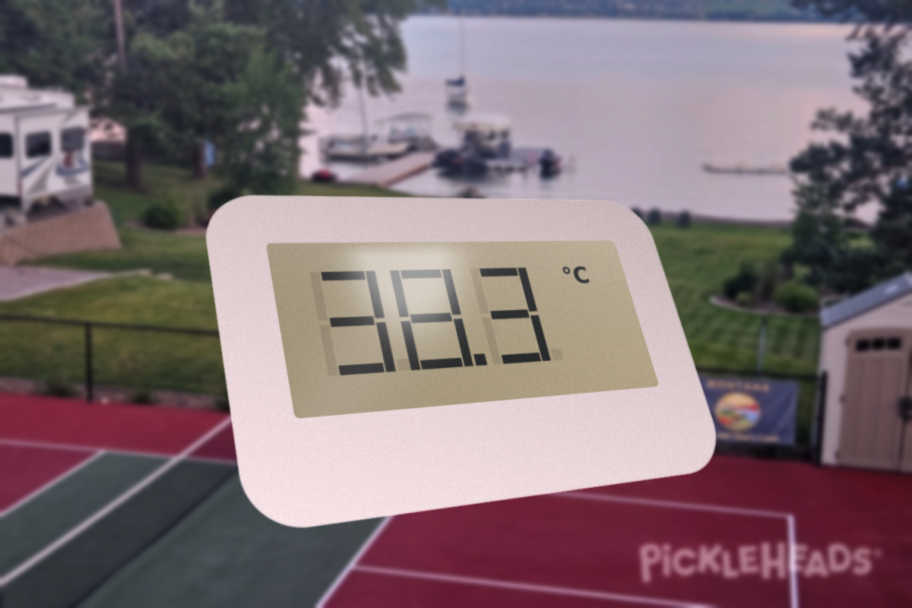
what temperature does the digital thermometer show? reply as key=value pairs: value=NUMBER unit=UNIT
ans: value=38.3 unit=°C
